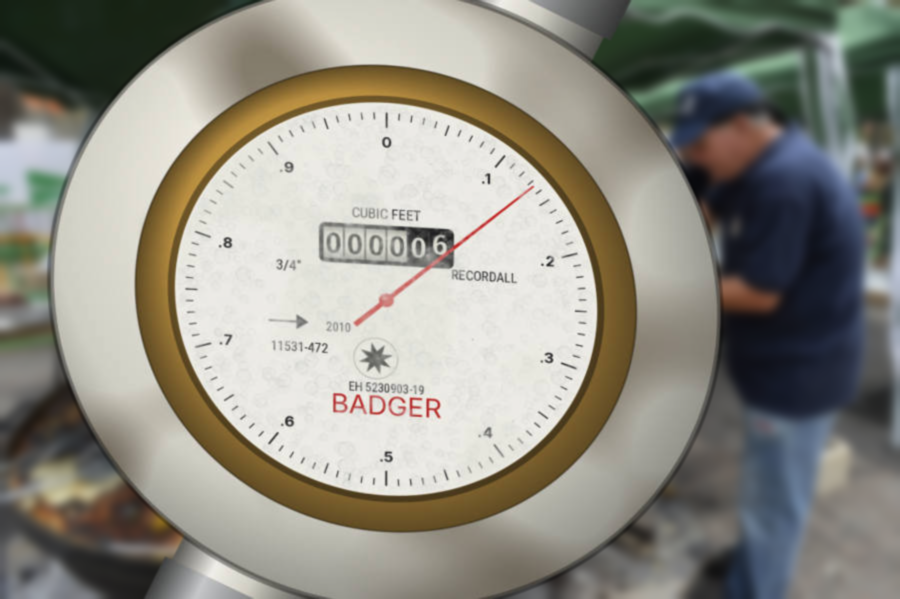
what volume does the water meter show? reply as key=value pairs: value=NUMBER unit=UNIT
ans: value=6.13 unit=ft³
